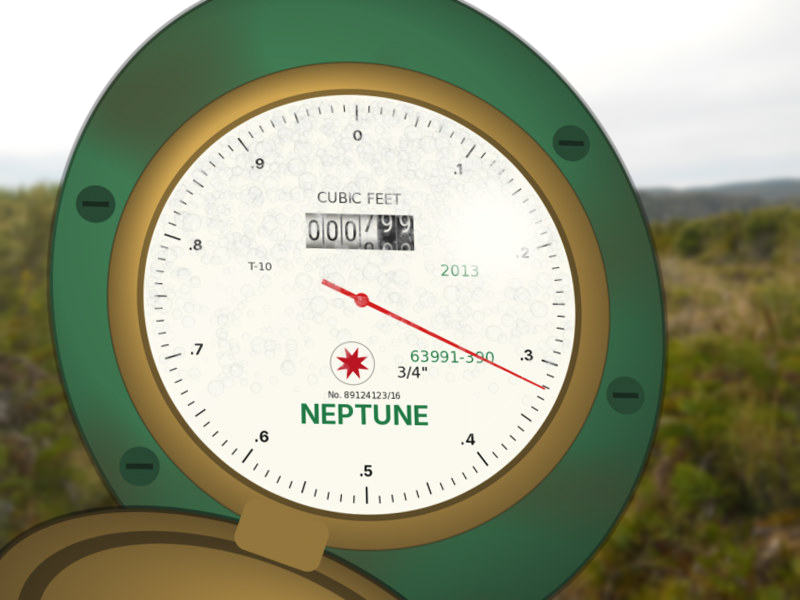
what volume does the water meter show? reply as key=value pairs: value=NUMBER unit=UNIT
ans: value=799.32 unit=ft³
